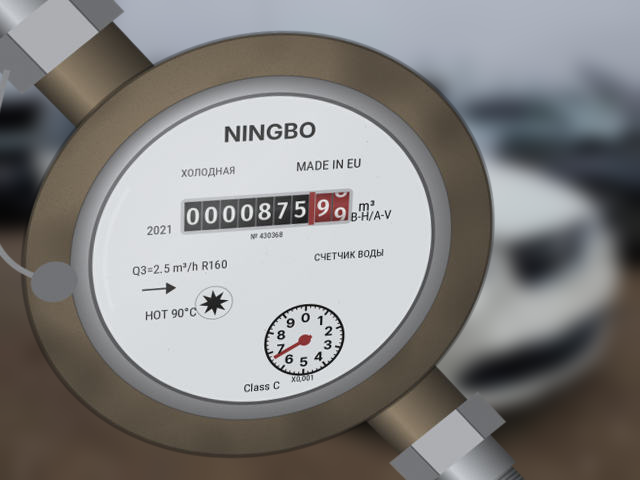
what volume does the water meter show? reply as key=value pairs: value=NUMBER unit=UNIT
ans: value=875.986 unit=m³
